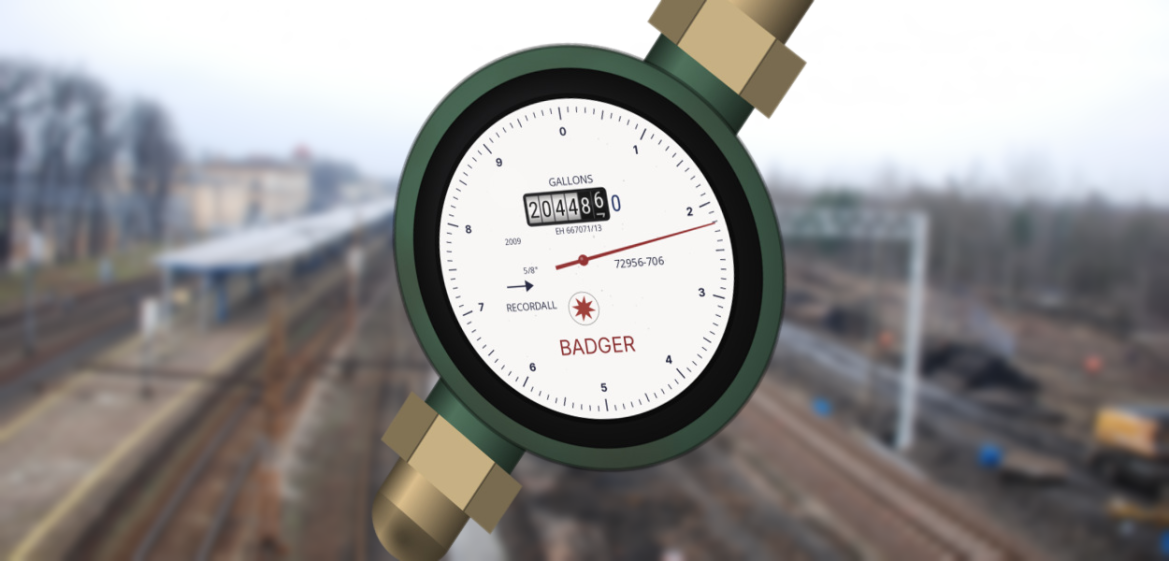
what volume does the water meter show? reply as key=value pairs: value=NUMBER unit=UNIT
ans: value=2044862.2 unit=gal
